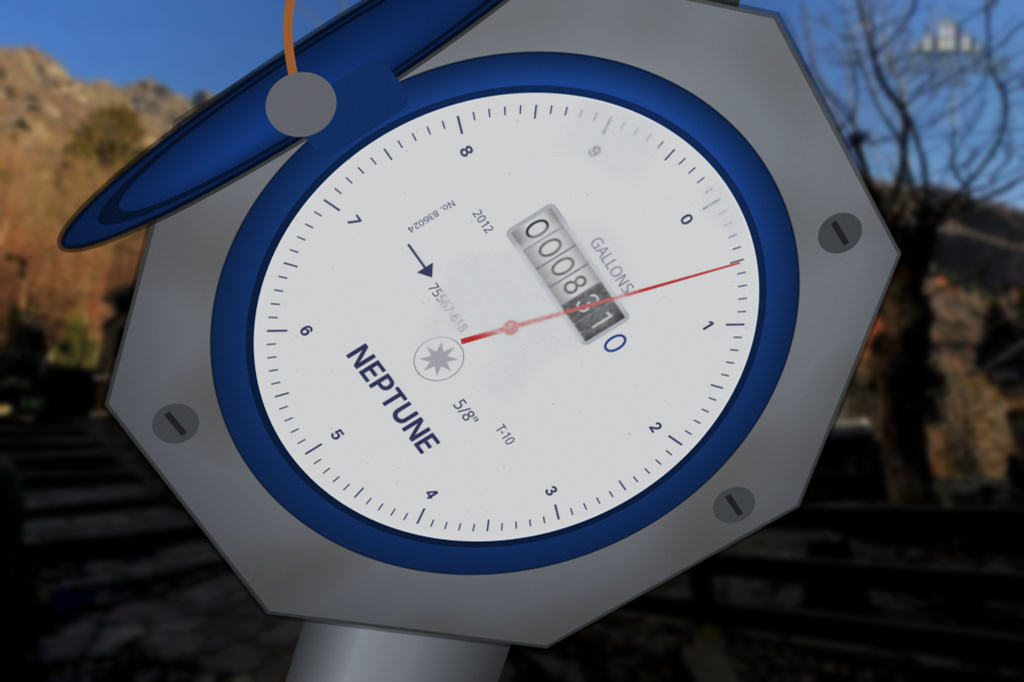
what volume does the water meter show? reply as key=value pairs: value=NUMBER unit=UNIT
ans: value=8310.5 unit=gal
